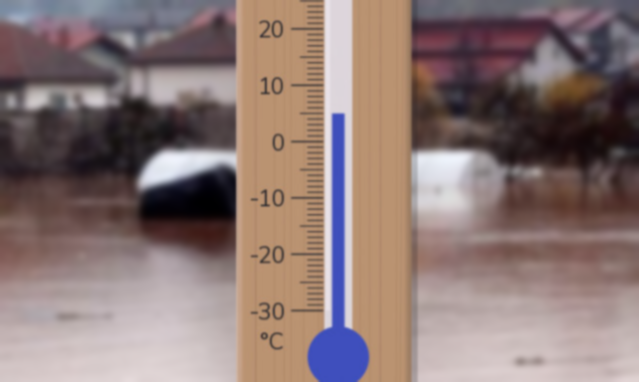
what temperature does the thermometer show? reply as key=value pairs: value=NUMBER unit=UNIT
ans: value=5 unit=°C
